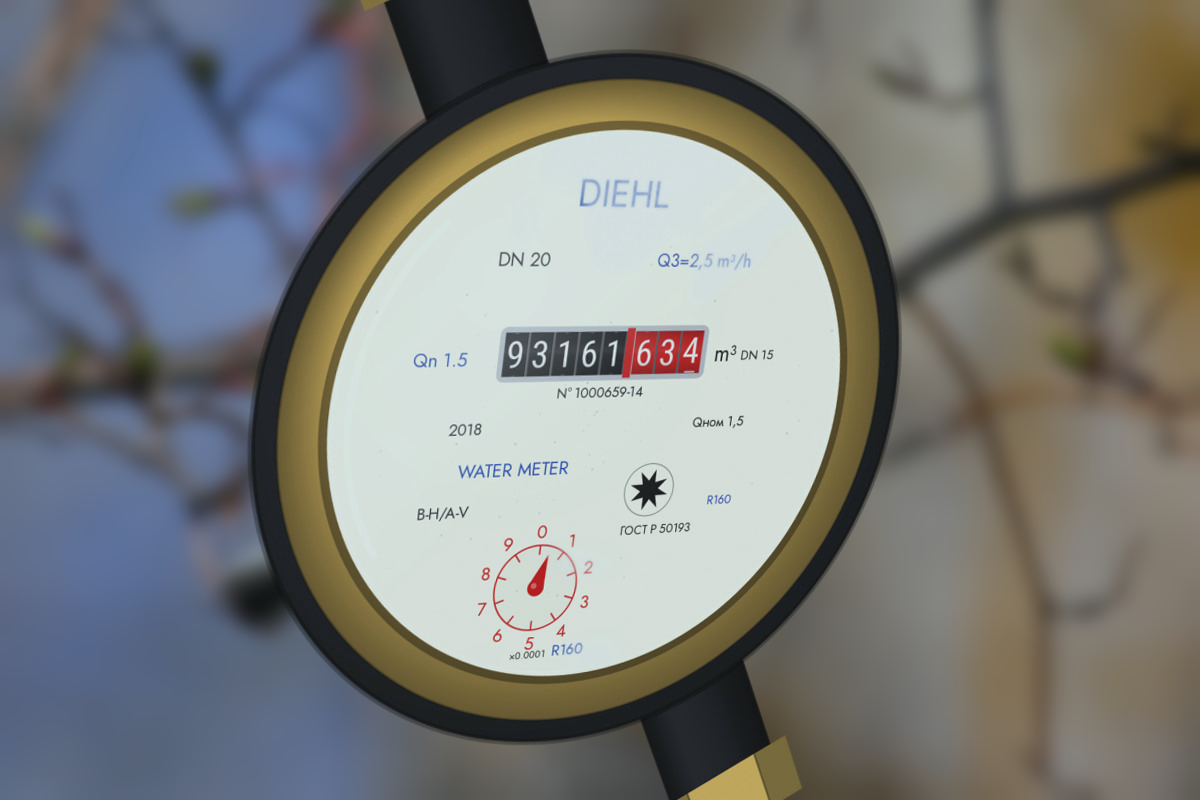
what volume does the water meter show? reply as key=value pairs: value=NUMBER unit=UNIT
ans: value=93161.6340 unit=m³
